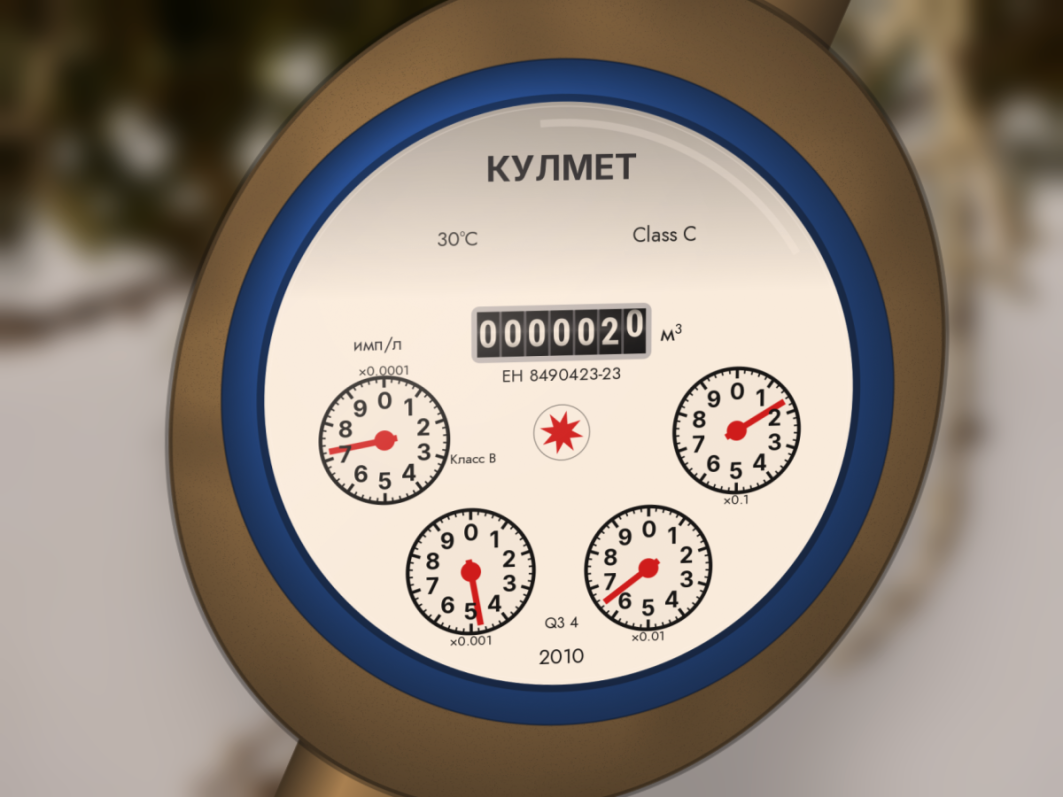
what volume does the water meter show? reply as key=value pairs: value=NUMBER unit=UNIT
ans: value=20.1647 unit=m³
